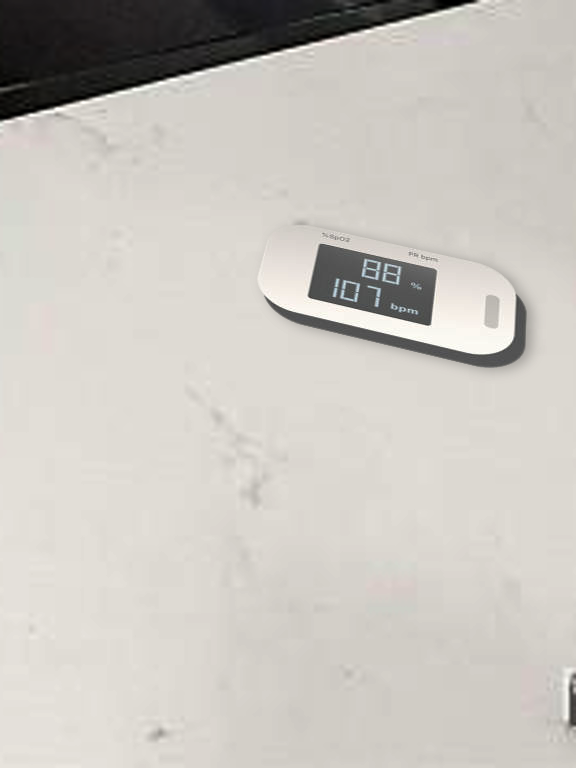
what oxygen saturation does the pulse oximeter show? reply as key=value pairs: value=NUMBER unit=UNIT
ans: value=88 unit=%
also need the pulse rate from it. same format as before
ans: value=107 unit=bpm
